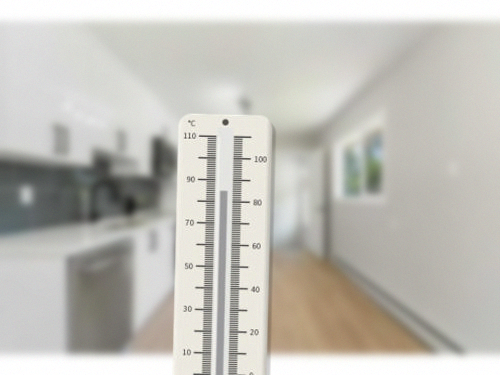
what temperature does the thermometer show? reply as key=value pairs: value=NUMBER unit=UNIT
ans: value=85 unit=°C
